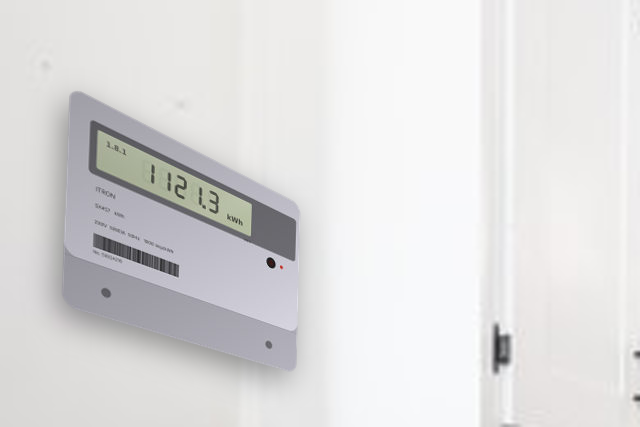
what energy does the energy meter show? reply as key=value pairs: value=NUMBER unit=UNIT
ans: value=1121.3 unit=kWh
